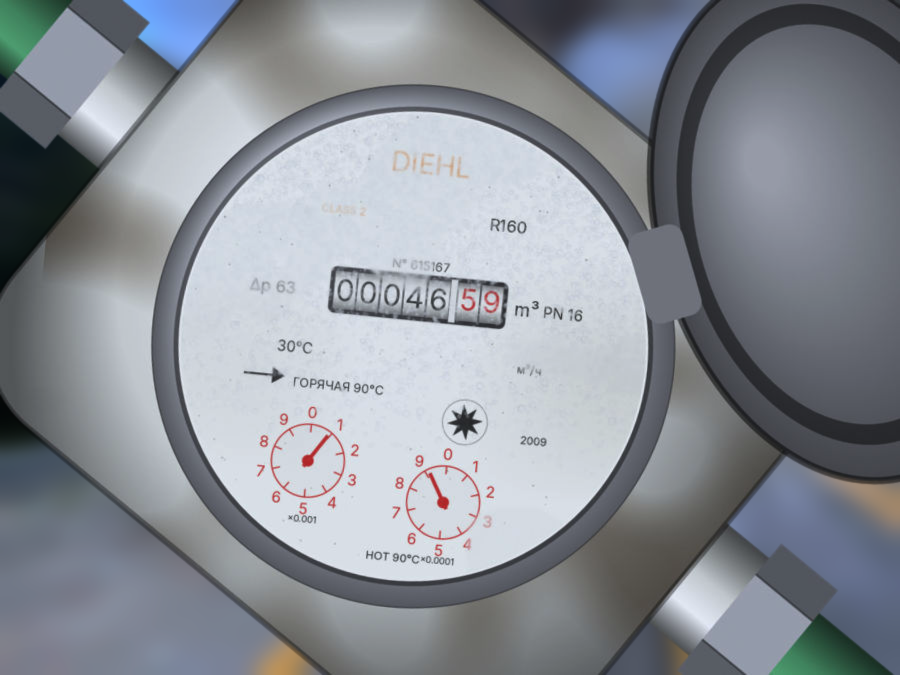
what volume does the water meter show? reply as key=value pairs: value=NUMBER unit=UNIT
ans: value=46.5909 unit=m³
